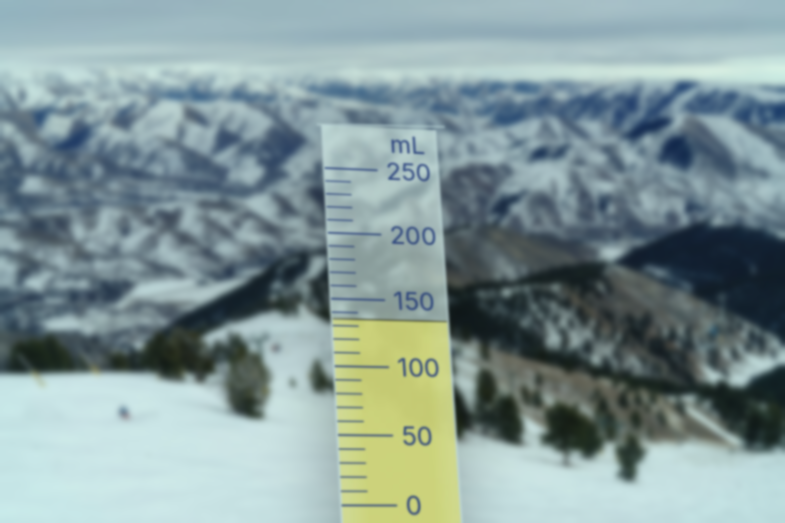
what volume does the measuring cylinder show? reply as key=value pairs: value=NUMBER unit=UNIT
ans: value=135 unit=mL
